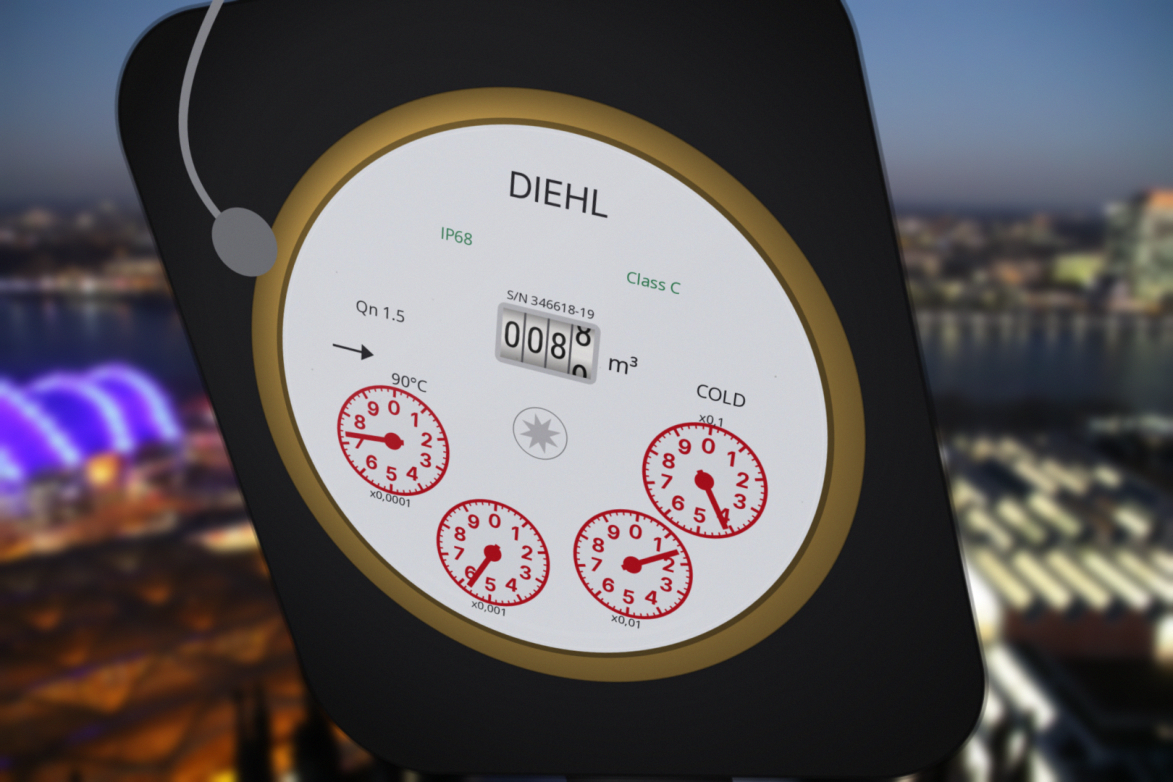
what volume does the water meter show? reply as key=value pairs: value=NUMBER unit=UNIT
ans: value=88.4157 unit=m³
